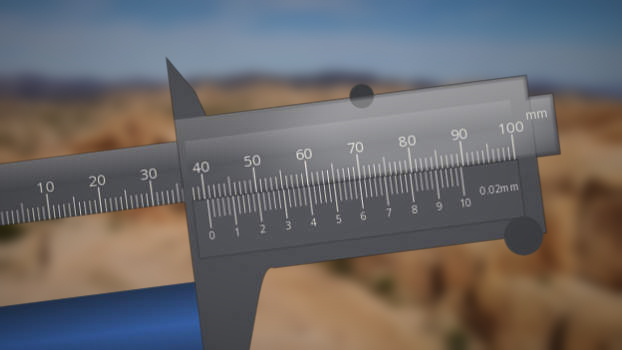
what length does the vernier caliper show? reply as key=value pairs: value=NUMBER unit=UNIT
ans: value=40.5 unit=mm
